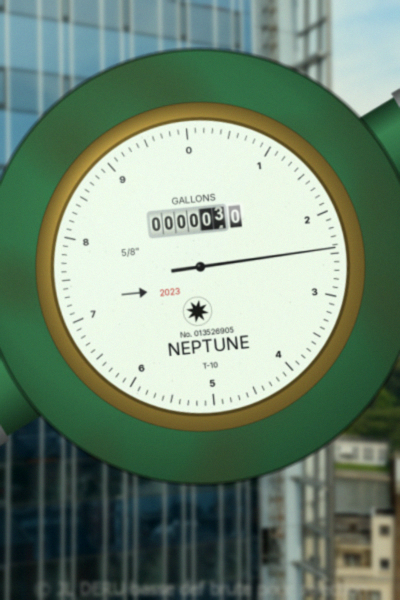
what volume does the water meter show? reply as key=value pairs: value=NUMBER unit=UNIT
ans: value=32.4 unit=gal
